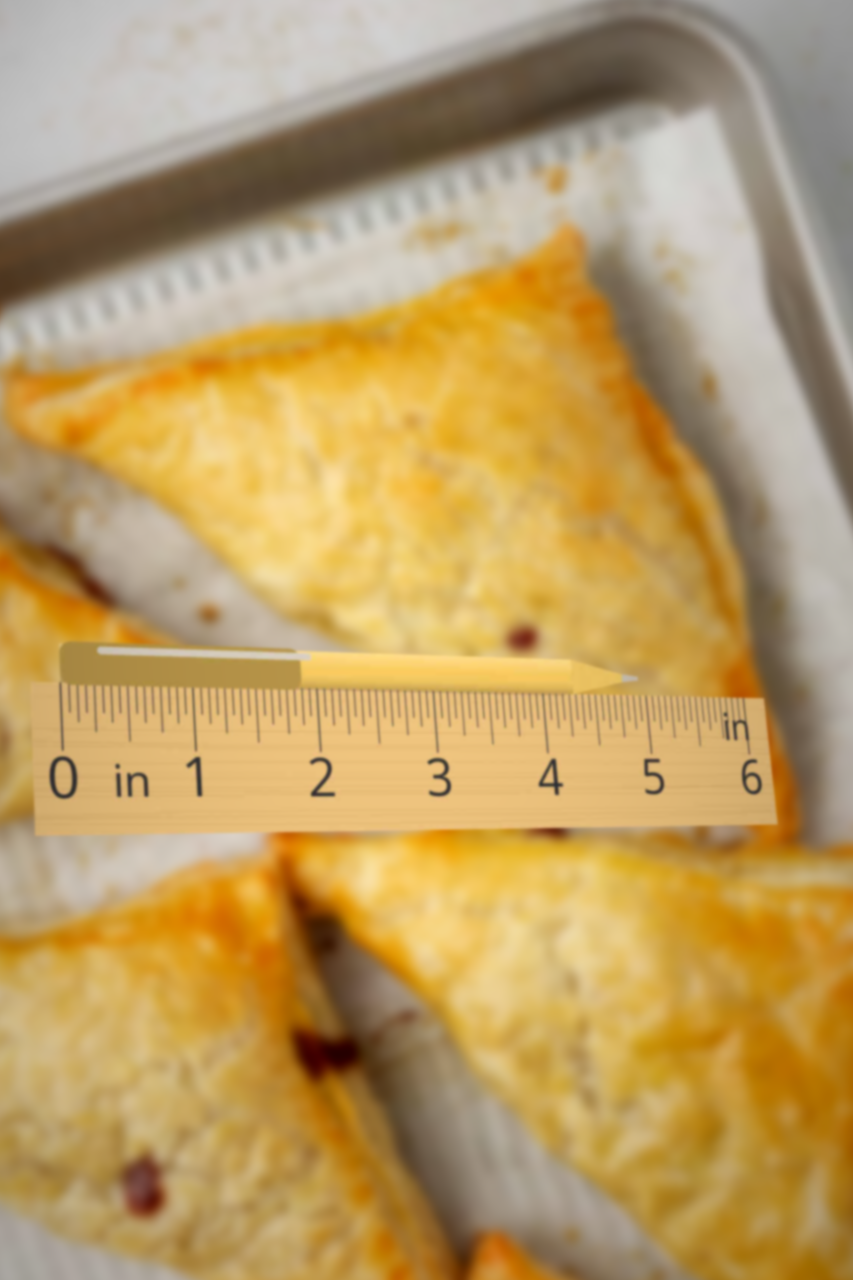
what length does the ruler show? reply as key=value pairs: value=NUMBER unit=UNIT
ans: value=4.9375 unit=in
